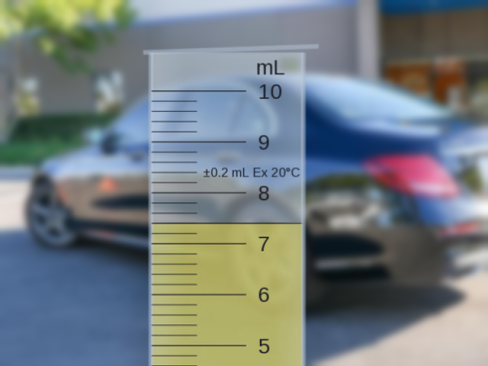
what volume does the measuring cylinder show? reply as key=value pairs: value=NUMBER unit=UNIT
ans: value=7.4 unit=mL
